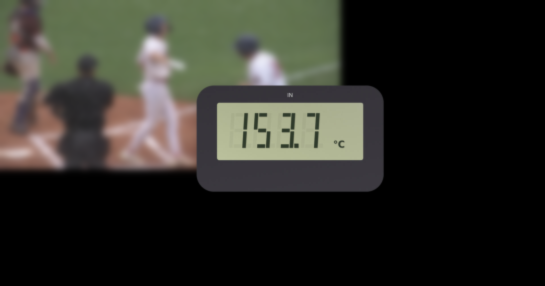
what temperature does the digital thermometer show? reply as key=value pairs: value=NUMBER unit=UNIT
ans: value=153.7 unit=°C
